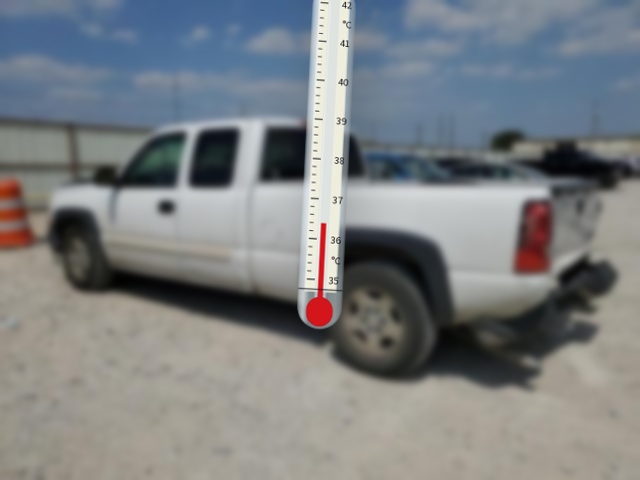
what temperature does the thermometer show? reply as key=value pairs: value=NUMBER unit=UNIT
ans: value=36.4 unit=°C
